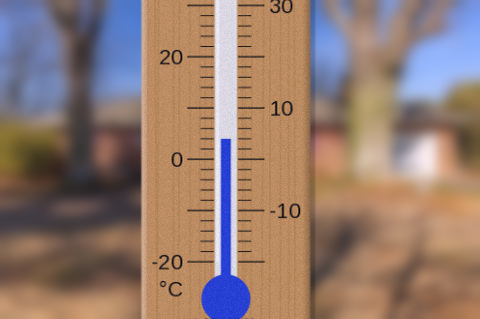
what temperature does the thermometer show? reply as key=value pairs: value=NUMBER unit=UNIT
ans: value=4 unit=°C
